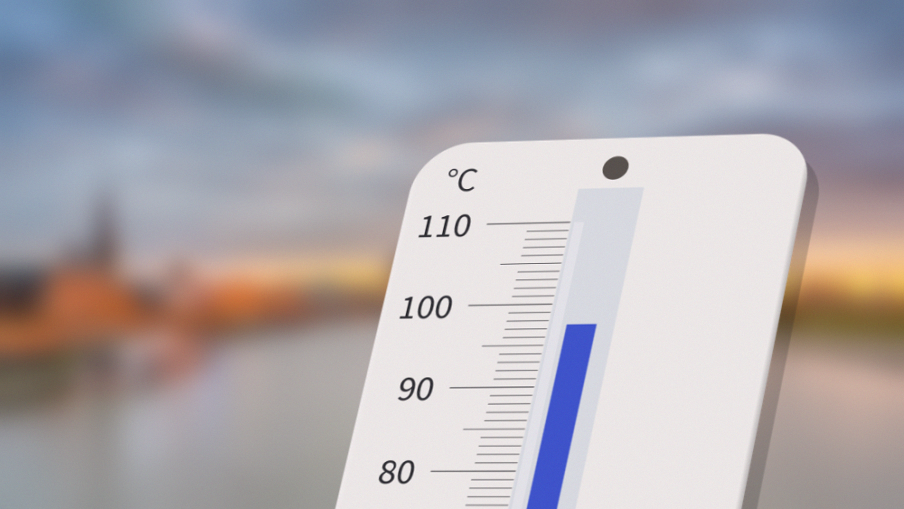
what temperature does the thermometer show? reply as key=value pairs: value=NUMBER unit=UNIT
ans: value=97.5 unit=°C
